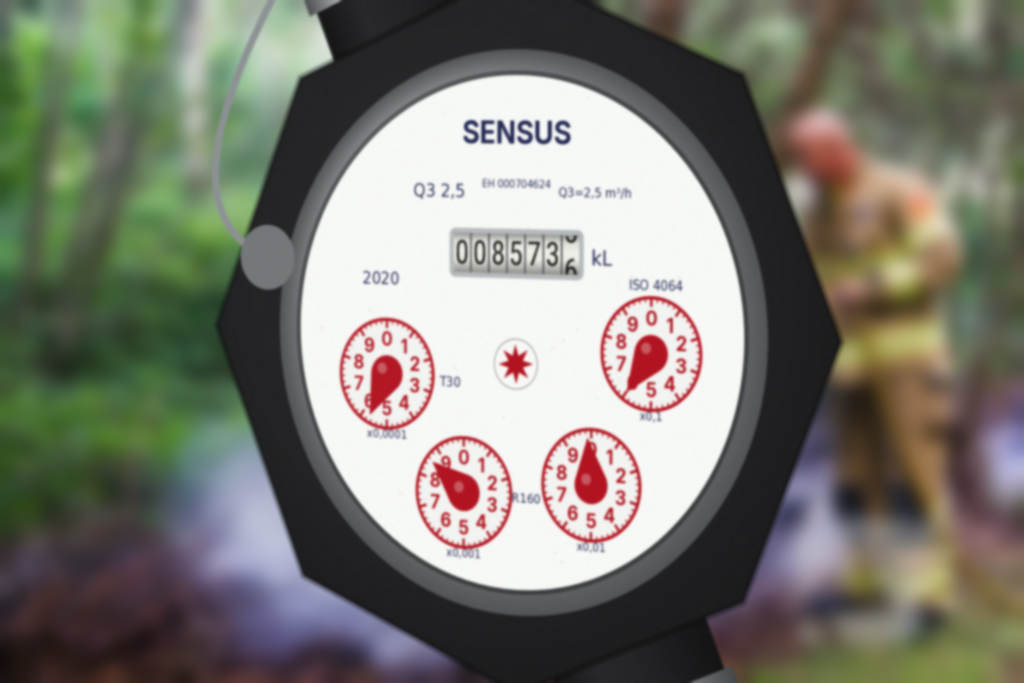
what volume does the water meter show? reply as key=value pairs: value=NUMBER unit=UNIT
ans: value=85735.5985 unit=kL
